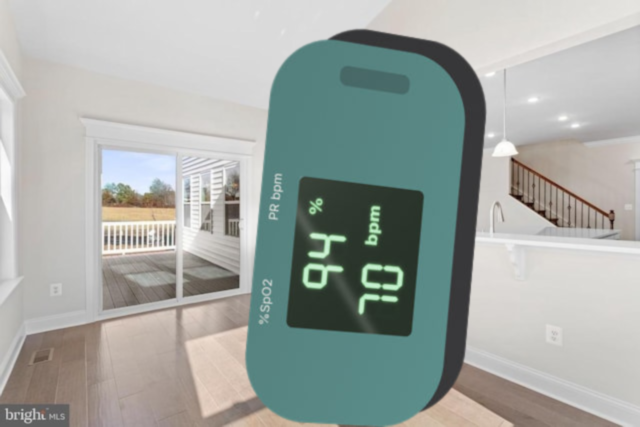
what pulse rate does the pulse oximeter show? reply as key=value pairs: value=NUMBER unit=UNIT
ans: value=70 unit=bpm
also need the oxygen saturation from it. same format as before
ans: value=94 unit=%
